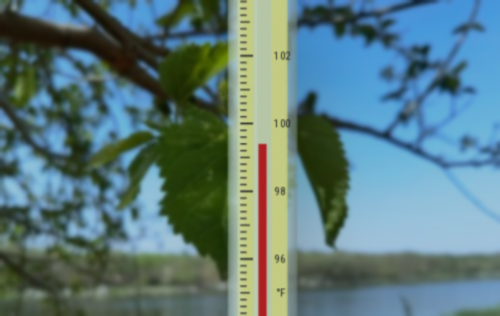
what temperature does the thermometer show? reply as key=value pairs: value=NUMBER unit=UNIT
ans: value=99.4 unit=°F
